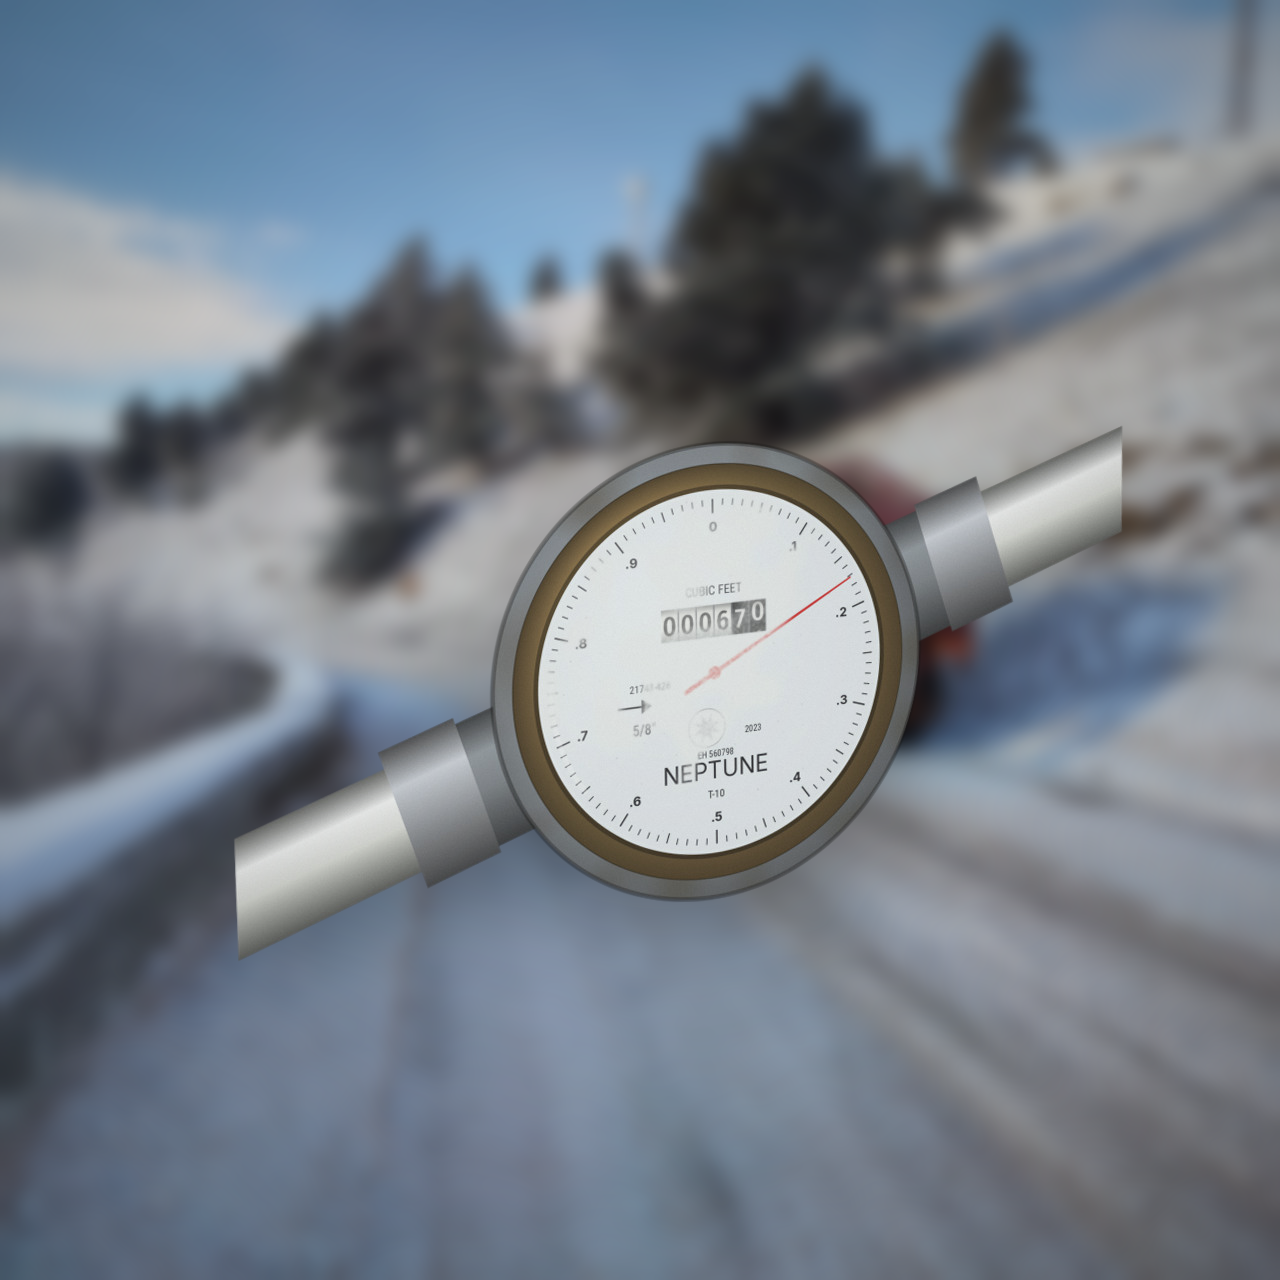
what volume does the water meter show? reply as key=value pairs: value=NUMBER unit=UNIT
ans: value=670.17 unit=ft³
